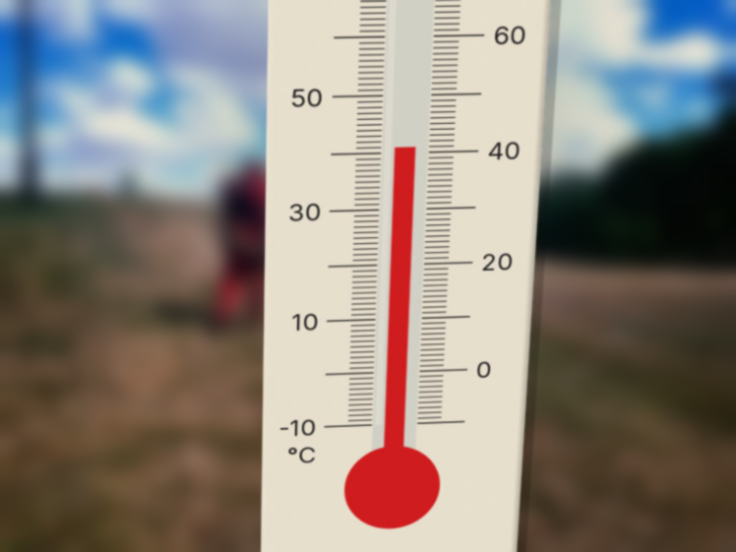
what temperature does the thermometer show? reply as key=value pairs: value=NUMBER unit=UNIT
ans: value=41 unit=°C
